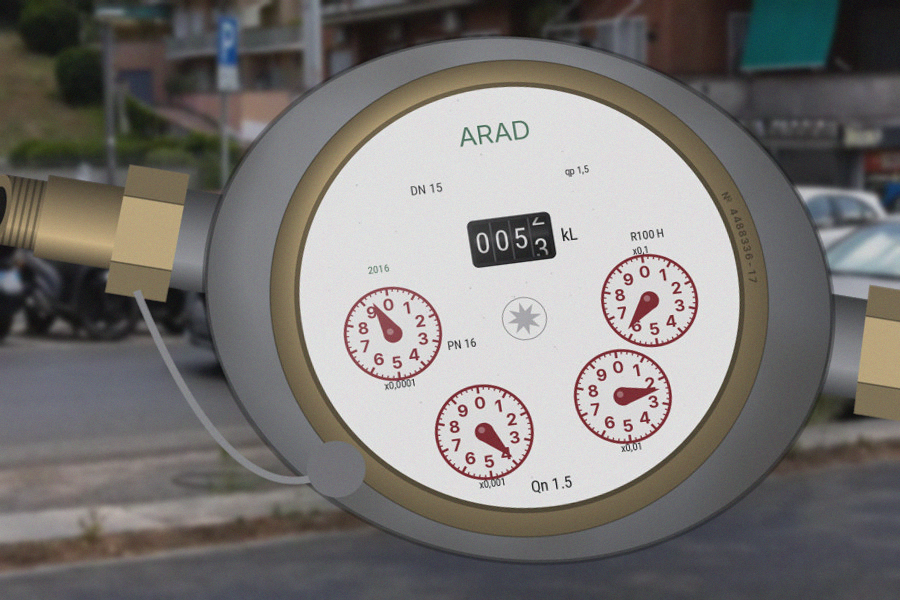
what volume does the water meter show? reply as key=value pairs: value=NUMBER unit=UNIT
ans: value=52.6239 unit=kL
